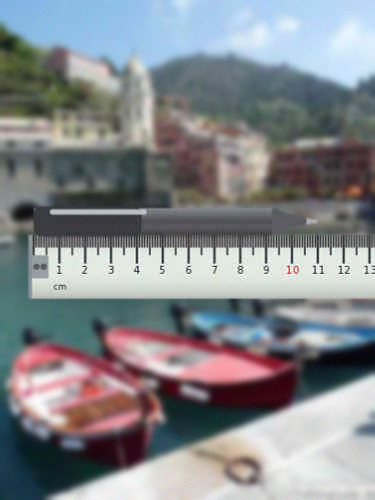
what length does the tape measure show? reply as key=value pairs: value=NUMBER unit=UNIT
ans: value=11 unit=cm
